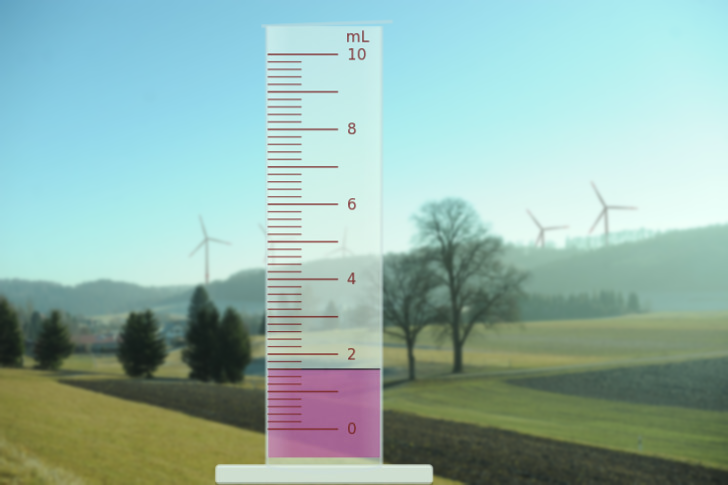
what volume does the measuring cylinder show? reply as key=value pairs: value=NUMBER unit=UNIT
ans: value=1.6 unit=mL
